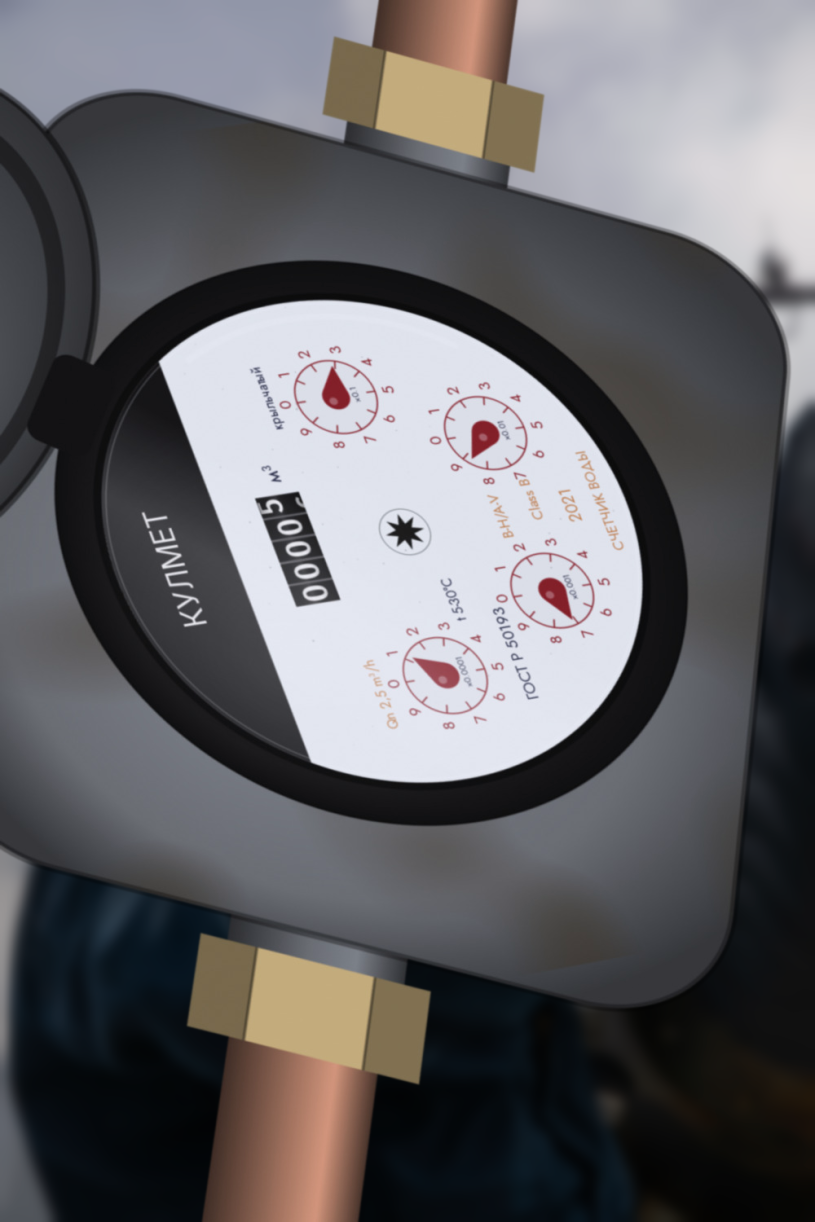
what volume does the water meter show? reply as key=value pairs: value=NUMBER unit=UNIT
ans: value=5.2871 unit=m³
